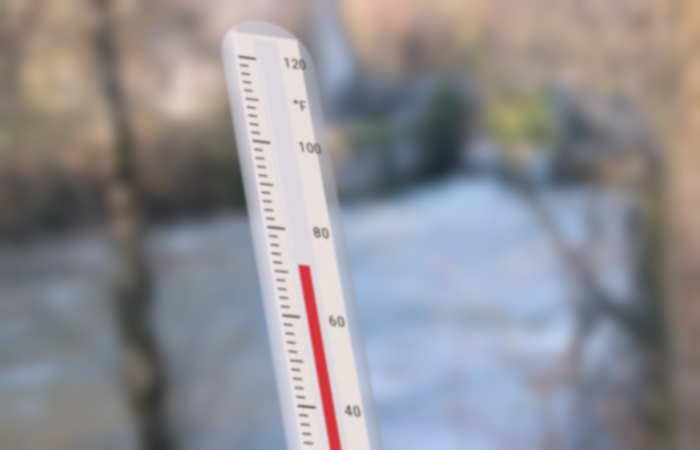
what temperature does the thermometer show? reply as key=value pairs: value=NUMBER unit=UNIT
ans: value=72 unit=°F
